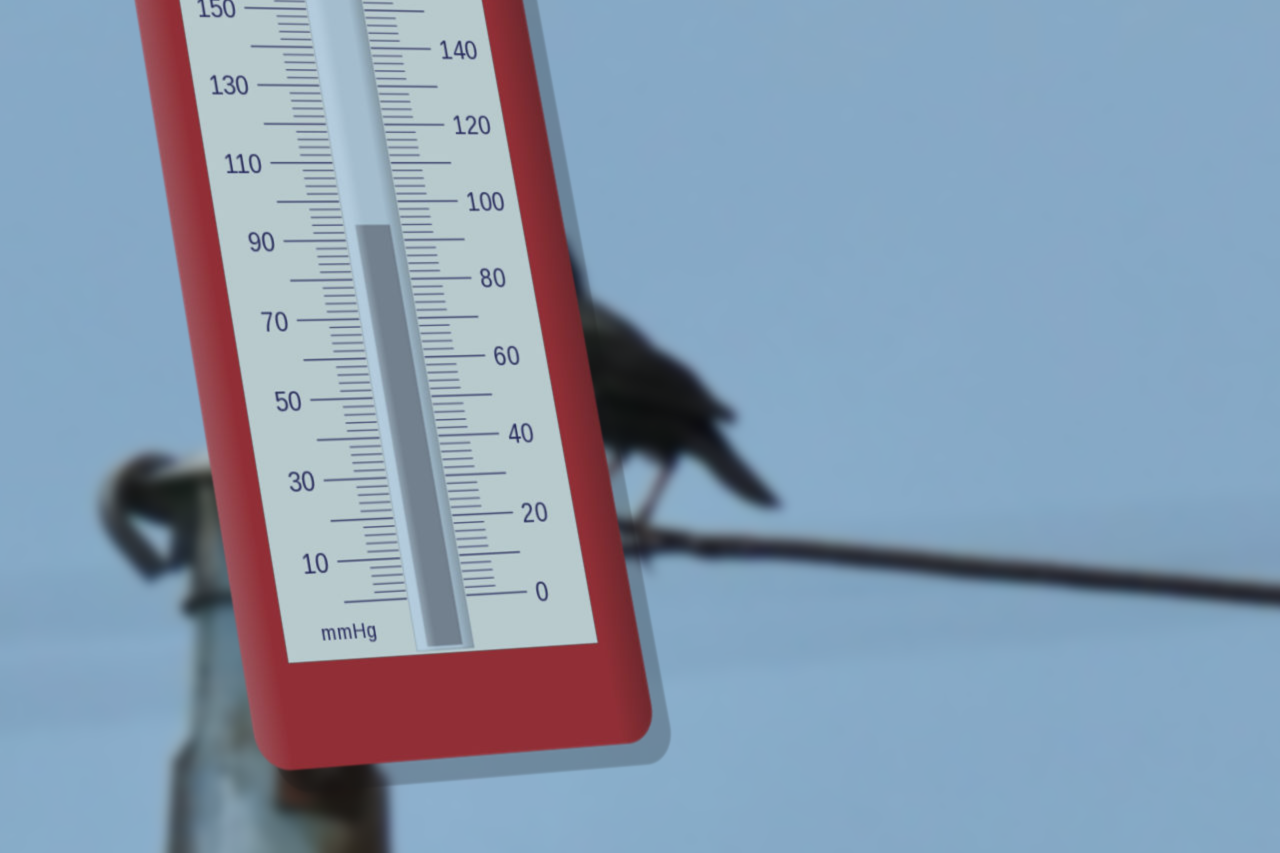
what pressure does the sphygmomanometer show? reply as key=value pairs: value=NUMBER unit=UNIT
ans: value=94 unit=mmHg
